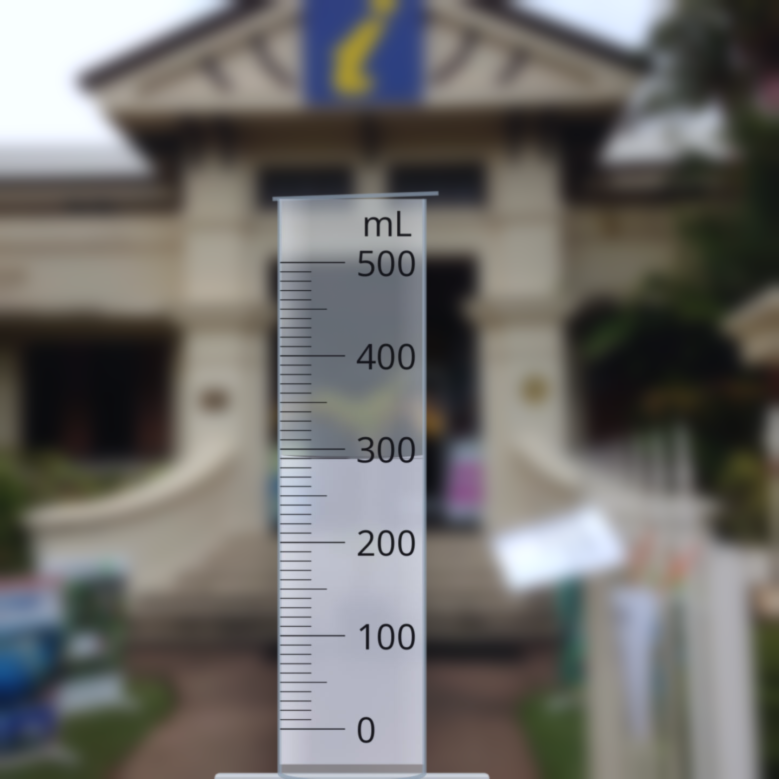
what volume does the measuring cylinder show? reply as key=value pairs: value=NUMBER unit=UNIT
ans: value=290 unit=mL
